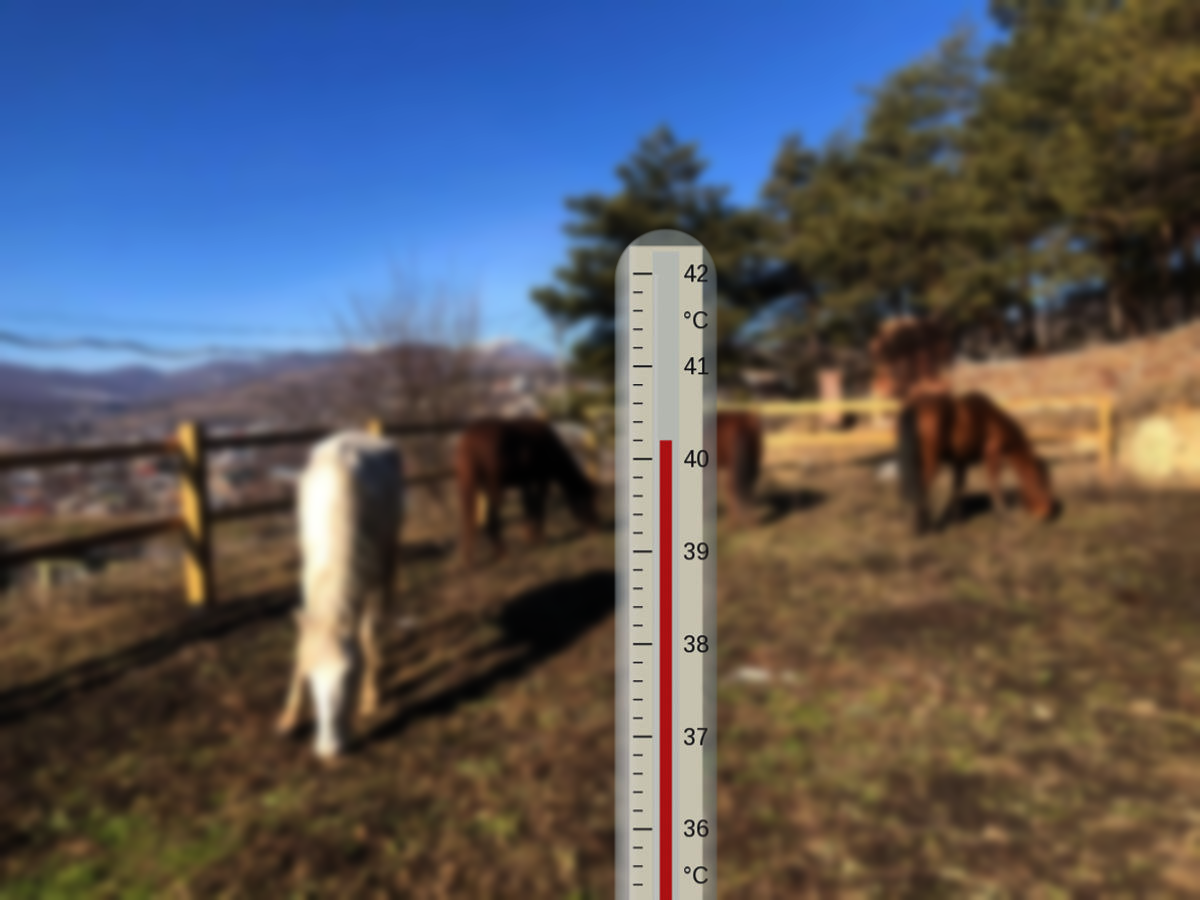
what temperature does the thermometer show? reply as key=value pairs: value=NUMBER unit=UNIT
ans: value=40.2 unit=°C
